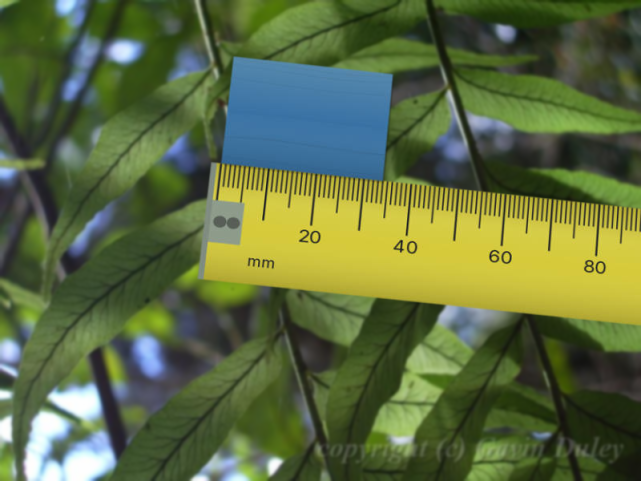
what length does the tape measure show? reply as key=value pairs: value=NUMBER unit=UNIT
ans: value=34 unit=mm
